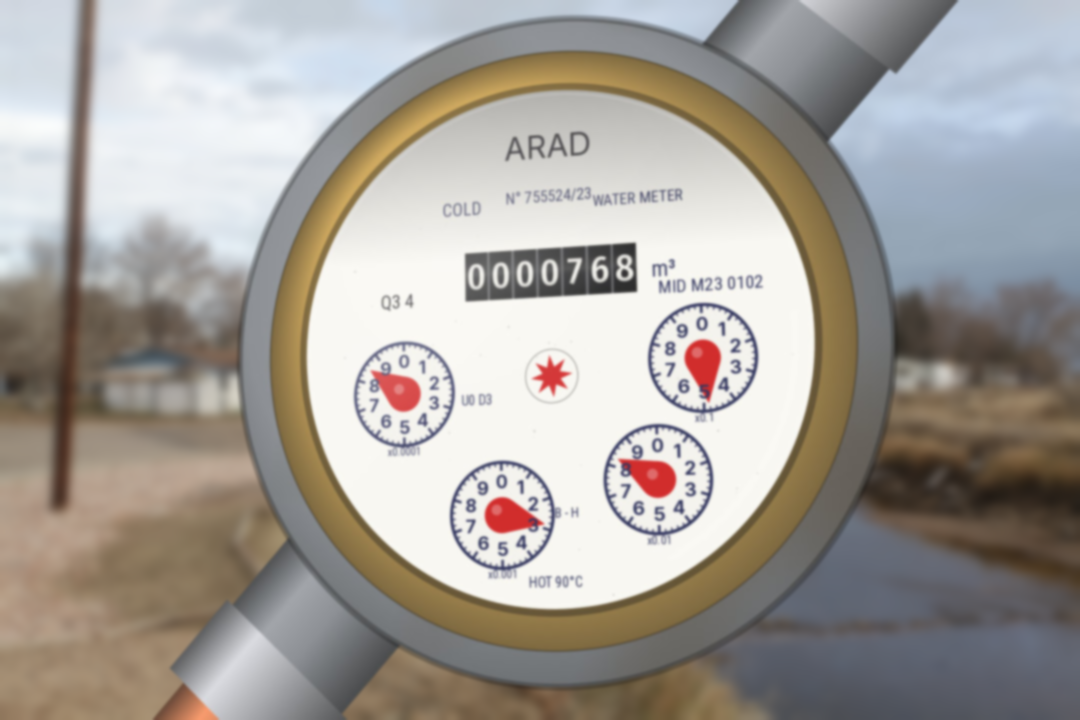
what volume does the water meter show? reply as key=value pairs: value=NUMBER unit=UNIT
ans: value=768.4828 unit=m³
